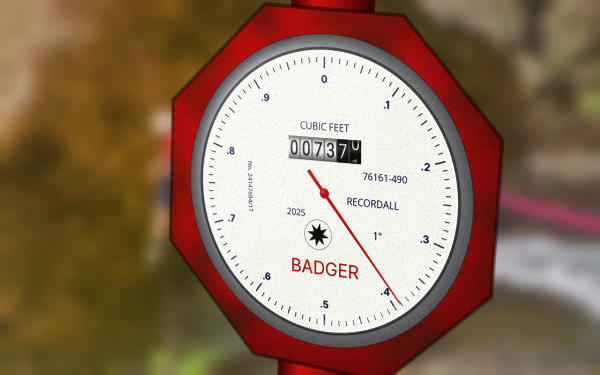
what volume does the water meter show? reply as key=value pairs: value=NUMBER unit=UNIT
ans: value=7370.39 unit=ft³
